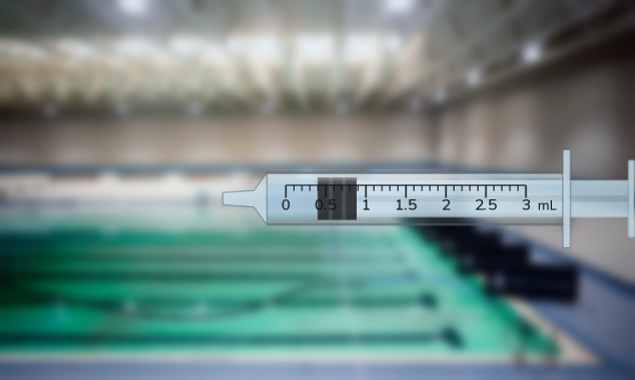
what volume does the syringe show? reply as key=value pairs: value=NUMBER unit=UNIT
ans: value=0.4 unit=mL
